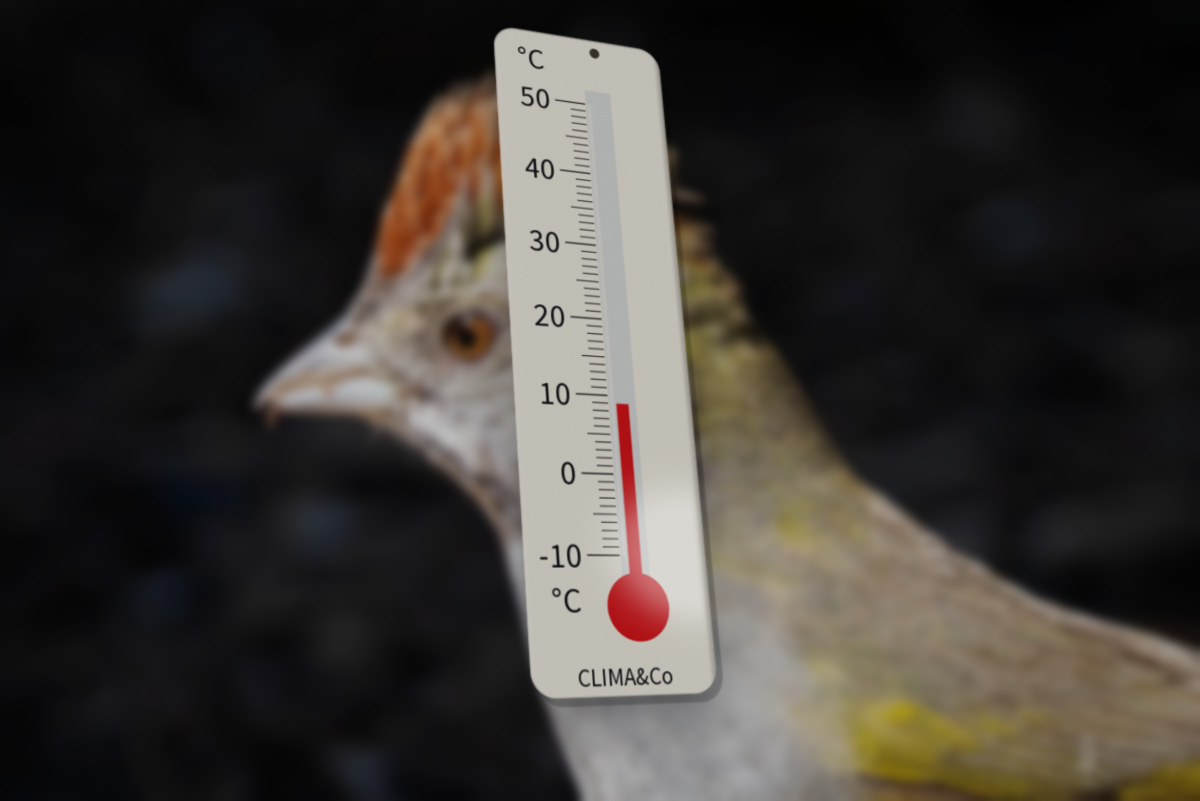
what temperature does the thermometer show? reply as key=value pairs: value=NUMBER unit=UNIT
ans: value=9 unit=°C
